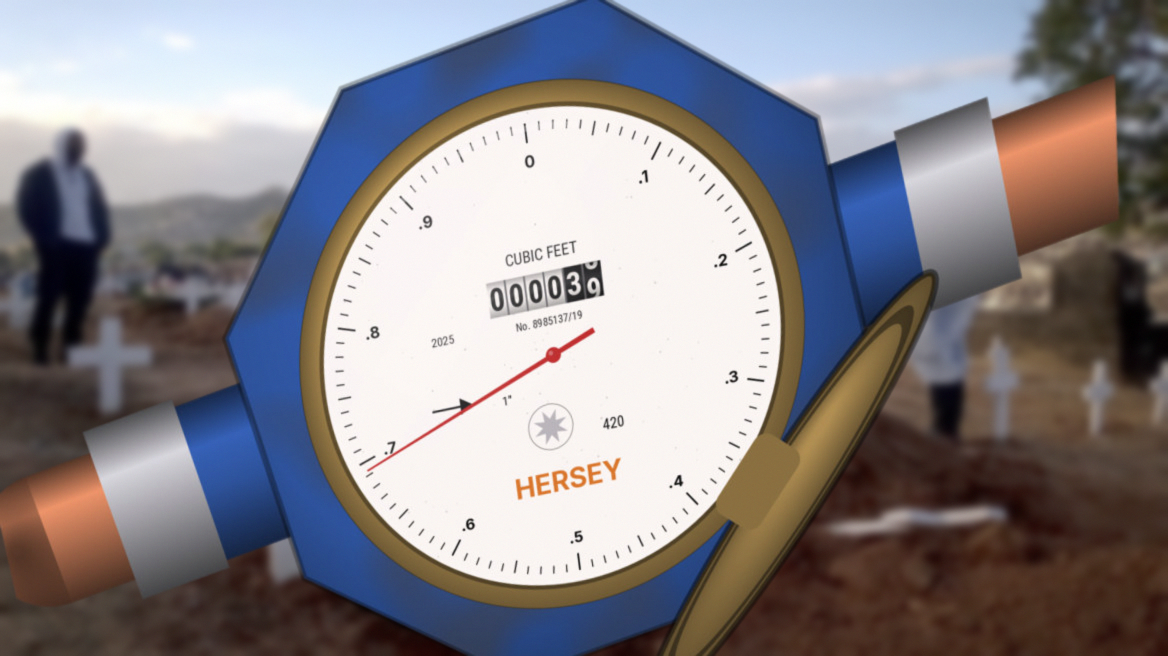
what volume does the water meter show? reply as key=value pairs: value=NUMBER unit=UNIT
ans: value=38.69 unit=ft³
